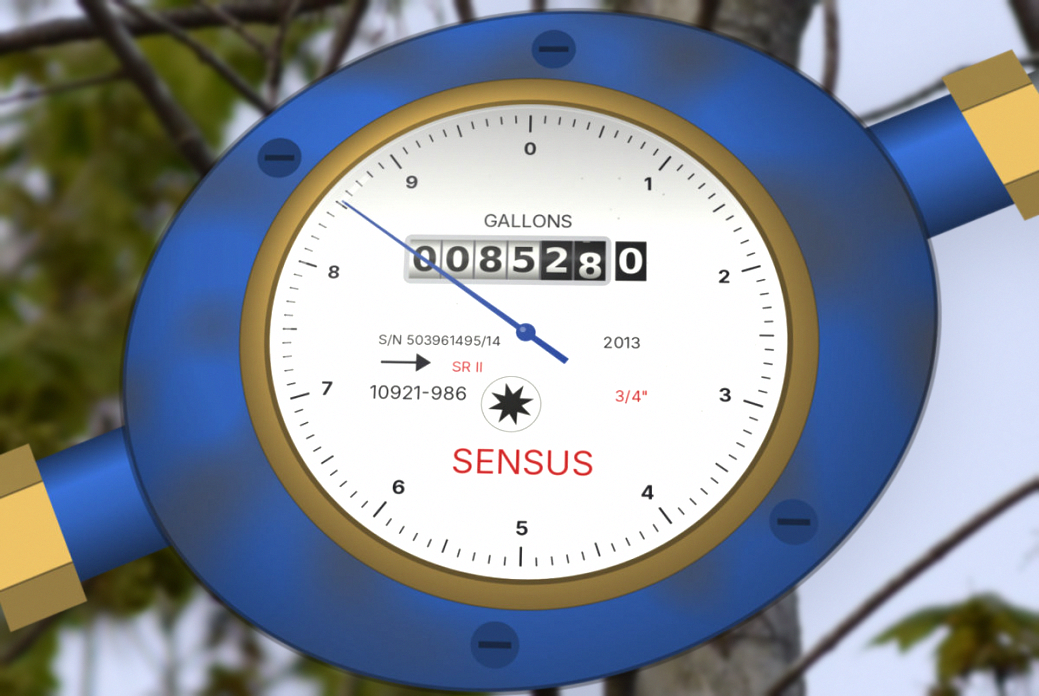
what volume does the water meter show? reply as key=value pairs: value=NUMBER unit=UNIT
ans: value=85278.5 unit=gal
